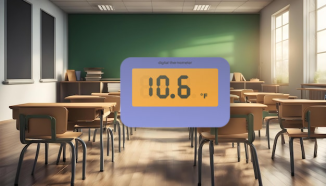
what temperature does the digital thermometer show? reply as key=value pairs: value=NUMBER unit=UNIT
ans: value=10.6 unit=°F
